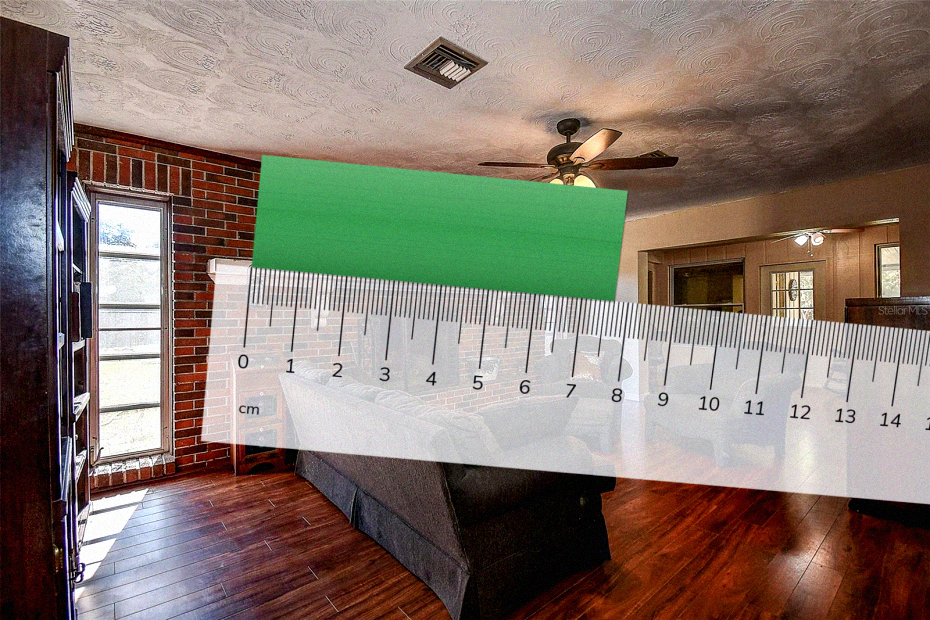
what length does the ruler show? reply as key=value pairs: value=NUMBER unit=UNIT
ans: value=7.7 unit=cm
